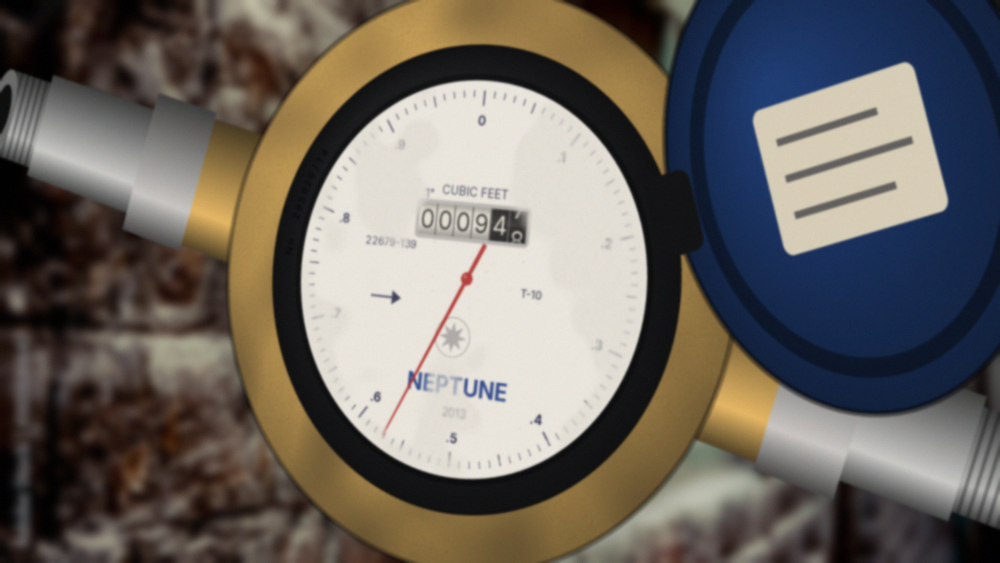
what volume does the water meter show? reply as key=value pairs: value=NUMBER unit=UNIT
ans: value=947.57 unit=ft³
